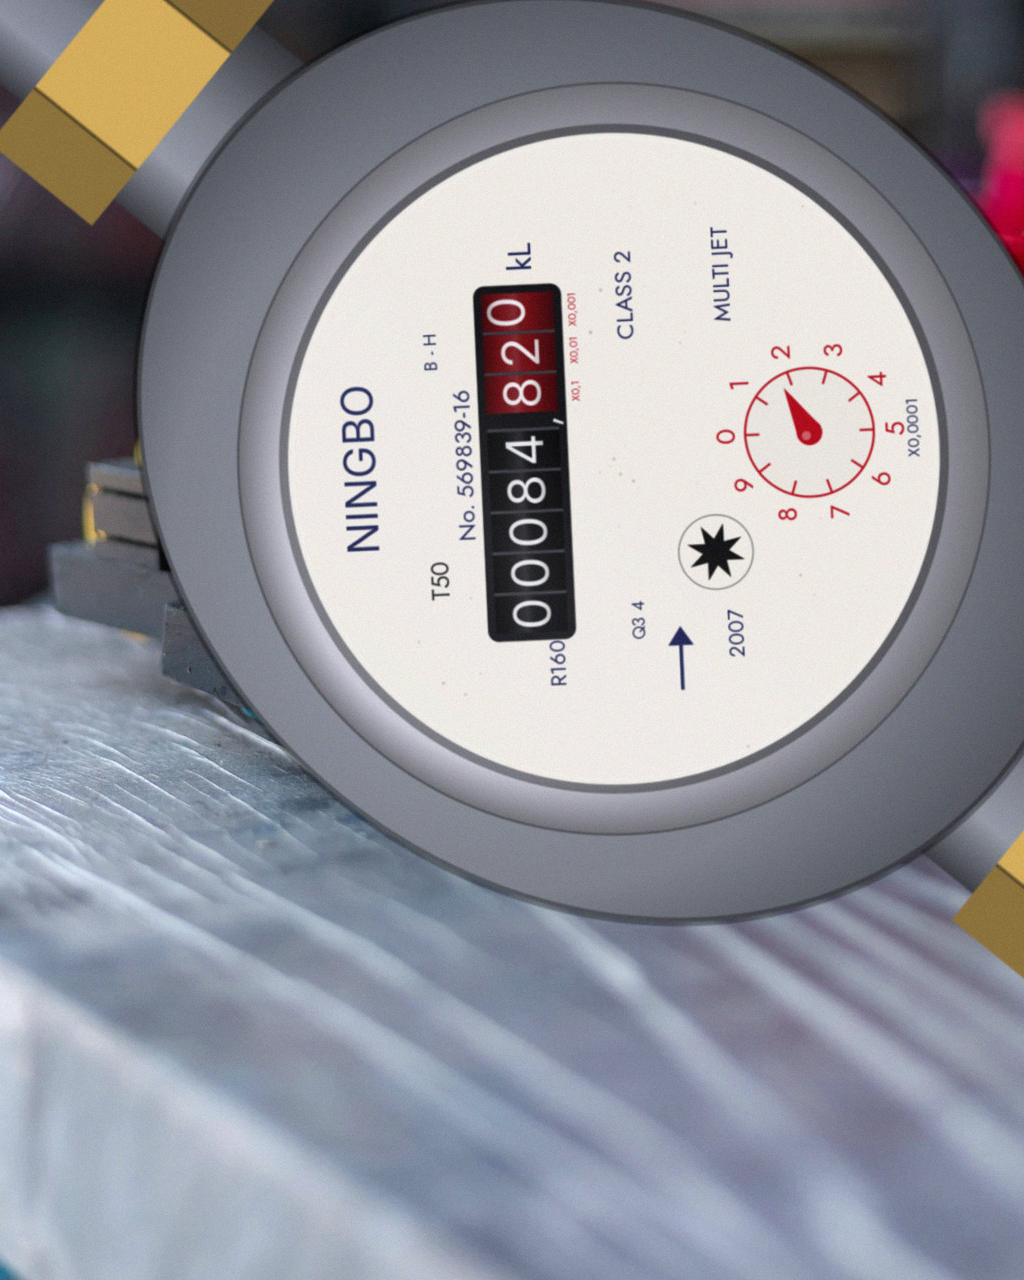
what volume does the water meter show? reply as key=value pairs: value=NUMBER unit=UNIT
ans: value=84.8201 unit=kL
